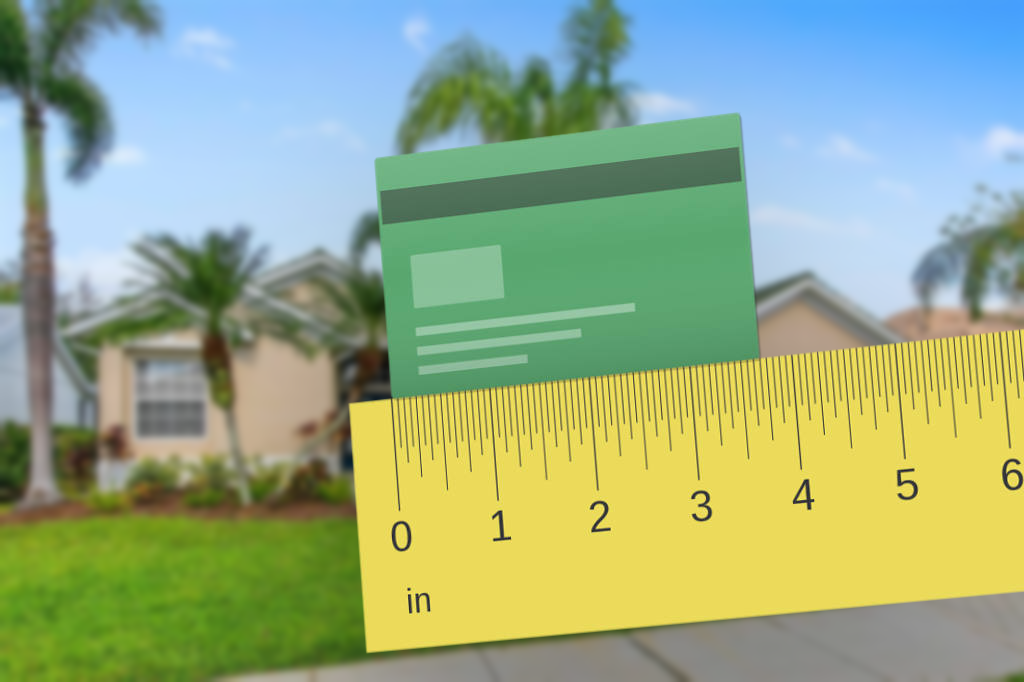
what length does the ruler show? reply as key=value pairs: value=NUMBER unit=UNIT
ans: value=3.6875 unit=in
